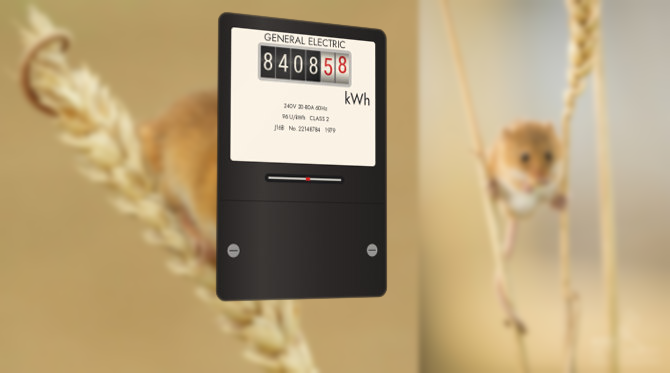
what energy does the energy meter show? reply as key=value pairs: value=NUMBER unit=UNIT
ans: value=8408.58 unit=kWh
